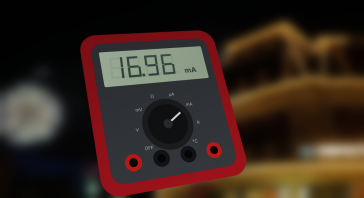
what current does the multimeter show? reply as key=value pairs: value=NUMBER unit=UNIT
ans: value=16.96 unit=mA
